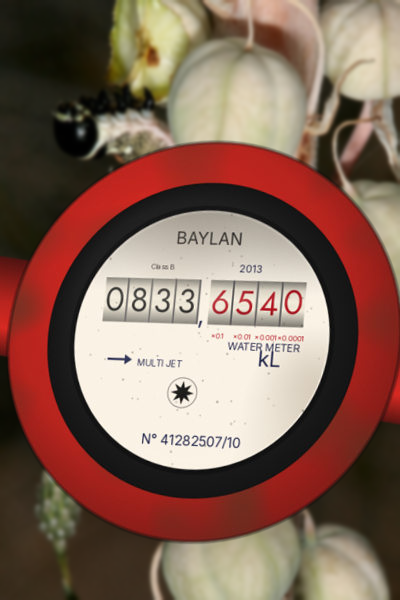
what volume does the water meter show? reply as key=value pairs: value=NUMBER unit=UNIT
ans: value=833.6540 unit=kL
